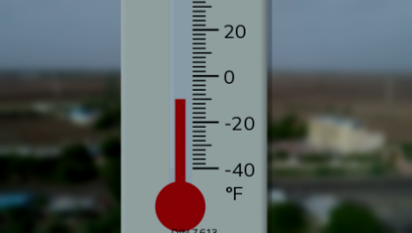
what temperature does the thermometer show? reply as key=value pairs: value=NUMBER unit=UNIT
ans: value=-10 unit=°F
